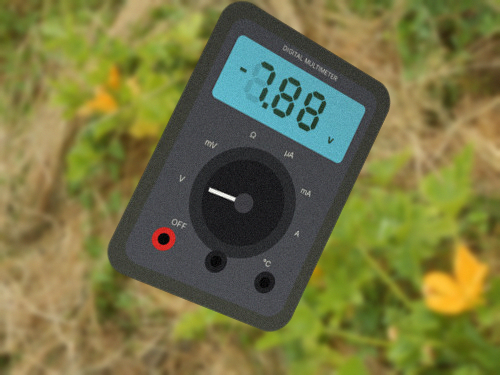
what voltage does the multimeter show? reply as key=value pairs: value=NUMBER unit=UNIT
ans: value=-7.88 unit=V
